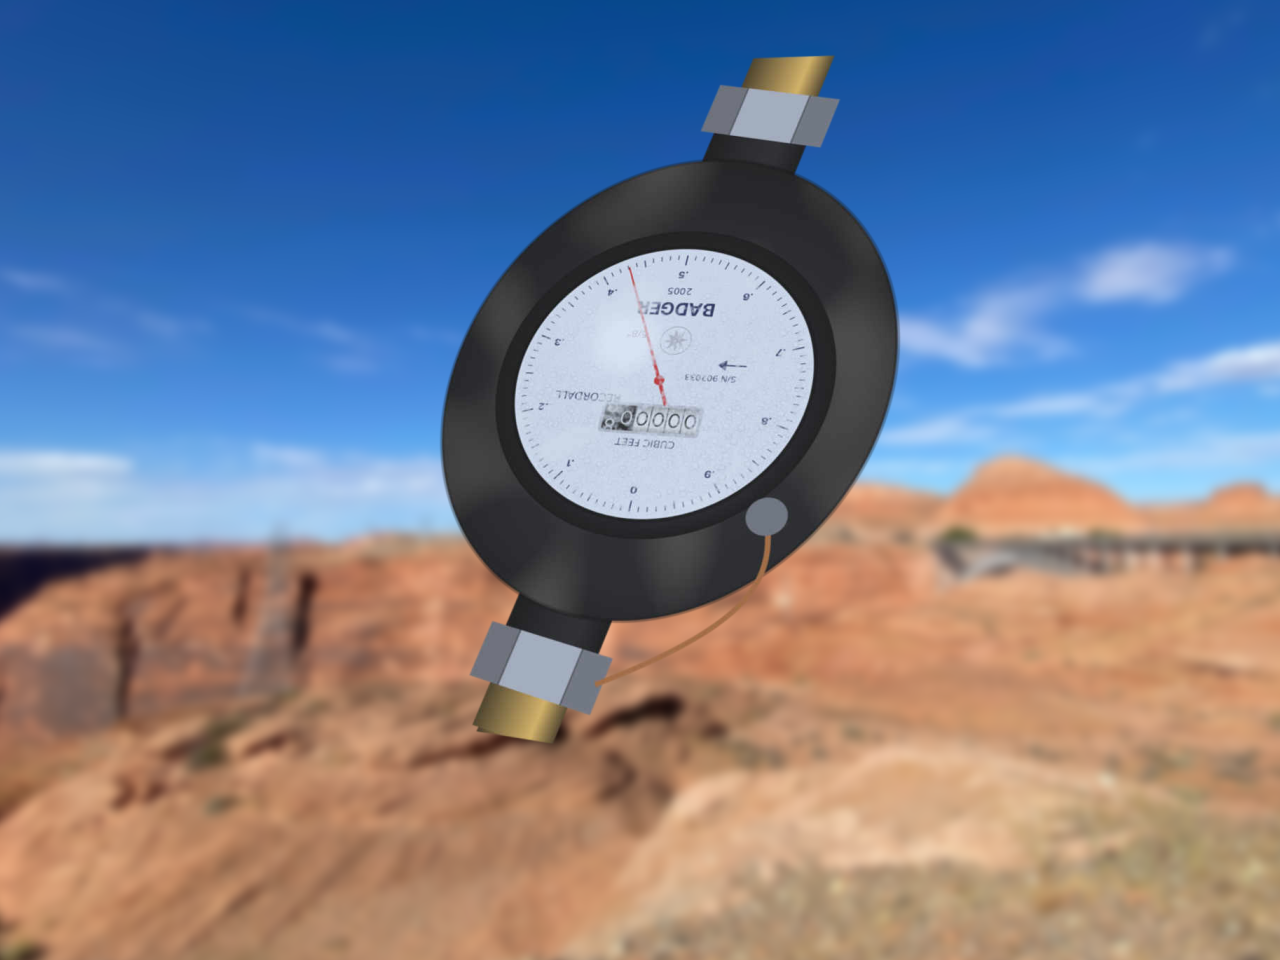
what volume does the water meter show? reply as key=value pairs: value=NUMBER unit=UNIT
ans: value=8.43 unit=ft³
